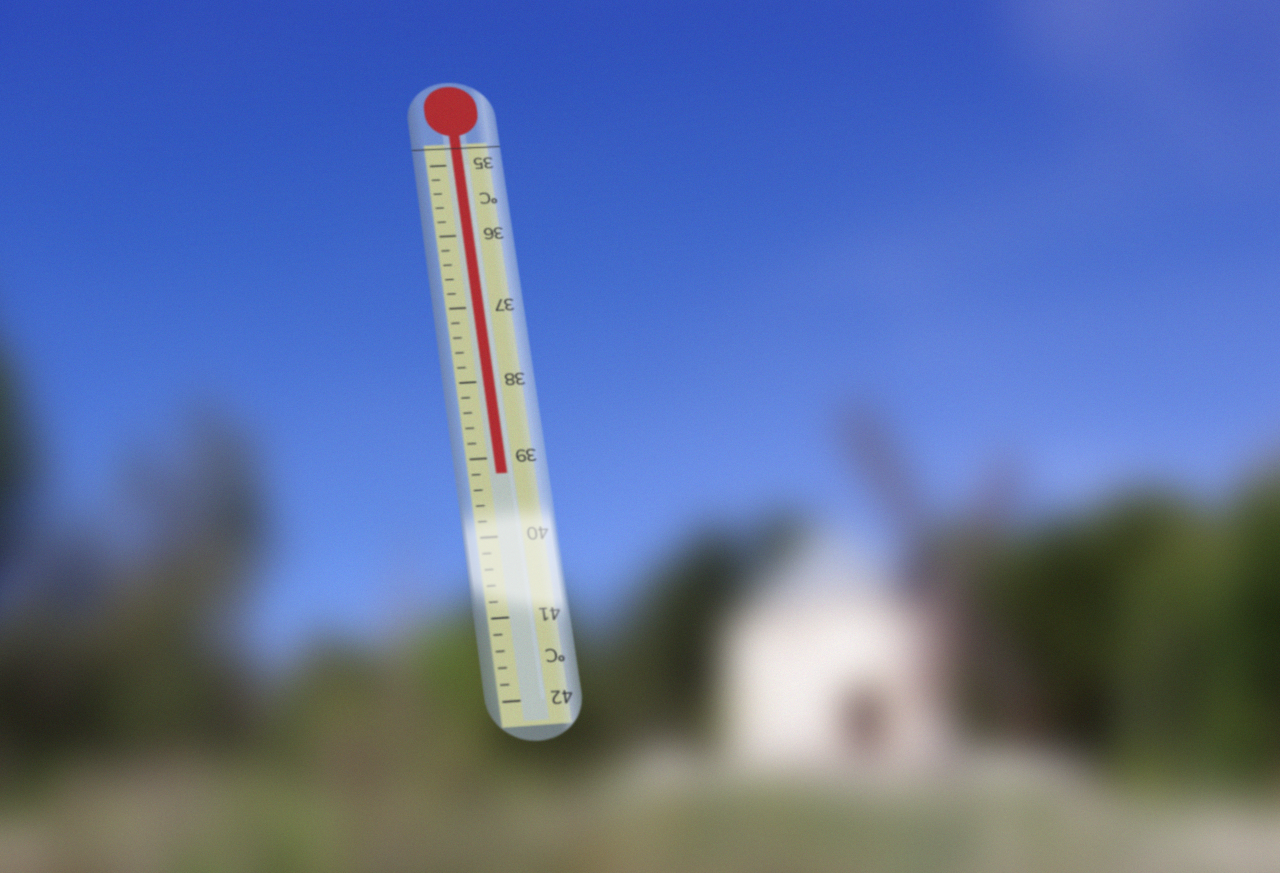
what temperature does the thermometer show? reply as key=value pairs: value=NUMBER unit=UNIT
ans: value=39.2 unit=°C
